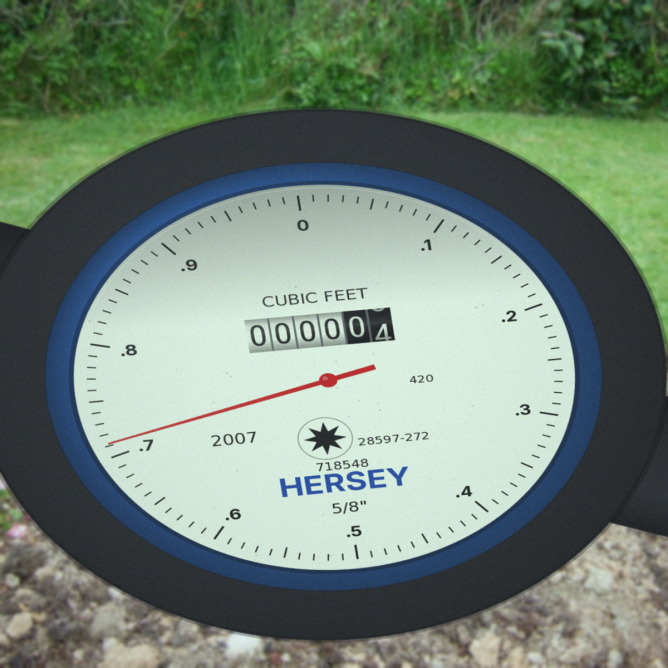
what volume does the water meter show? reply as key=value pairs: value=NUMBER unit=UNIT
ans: value=3.71 unit=ft³
